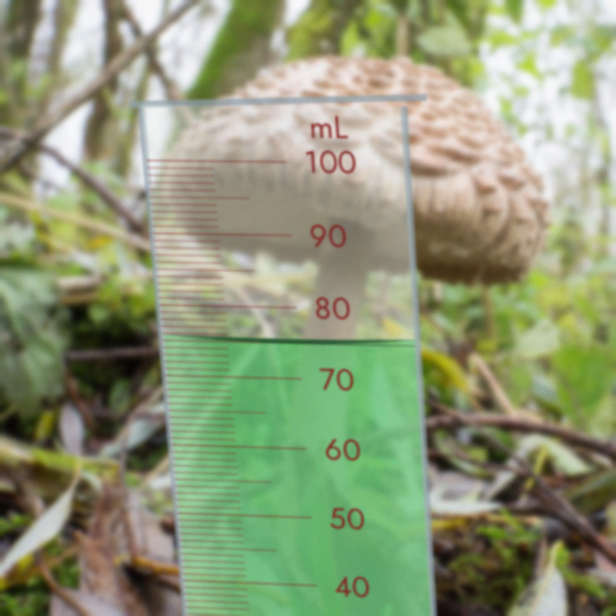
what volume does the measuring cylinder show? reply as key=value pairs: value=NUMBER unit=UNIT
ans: value=75 unit=mL
